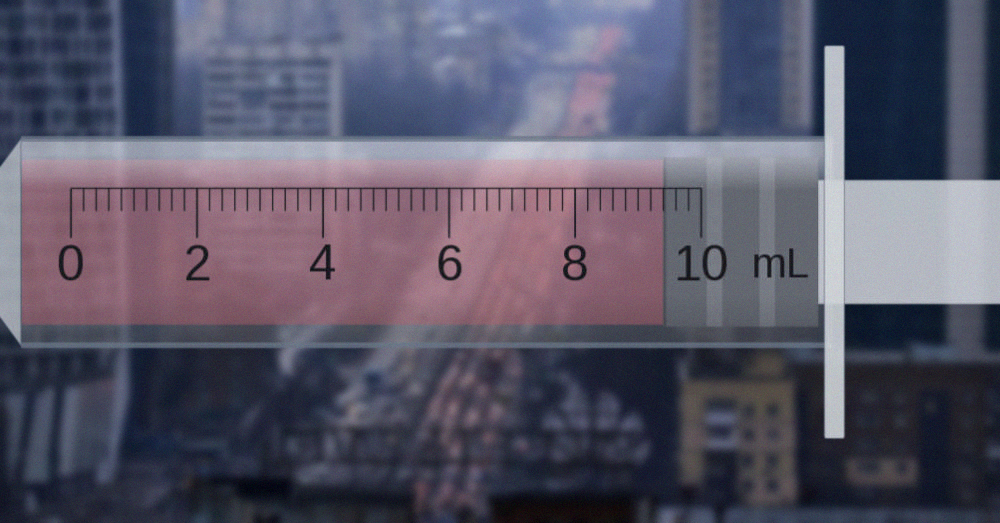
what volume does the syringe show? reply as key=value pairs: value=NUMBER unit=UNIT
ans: value=9.4 unit=mL
